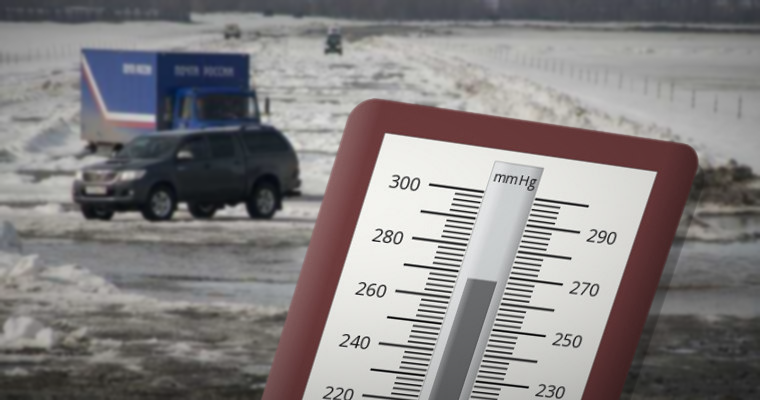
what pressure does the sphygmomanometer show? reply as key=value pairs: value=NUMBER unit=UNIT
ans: value=268 unit=mmHg
